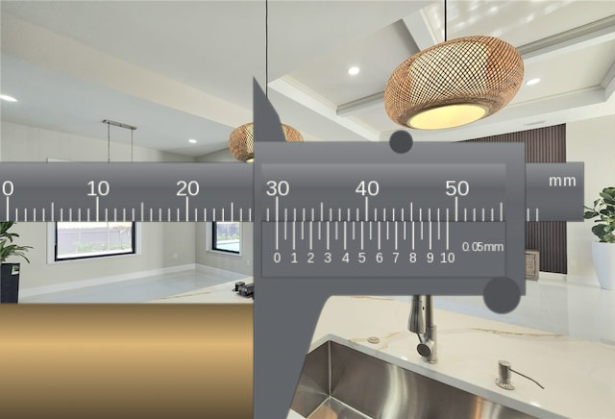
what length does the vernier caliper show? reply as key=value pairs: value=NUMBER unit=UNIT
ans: value=30.0 unit=mm
